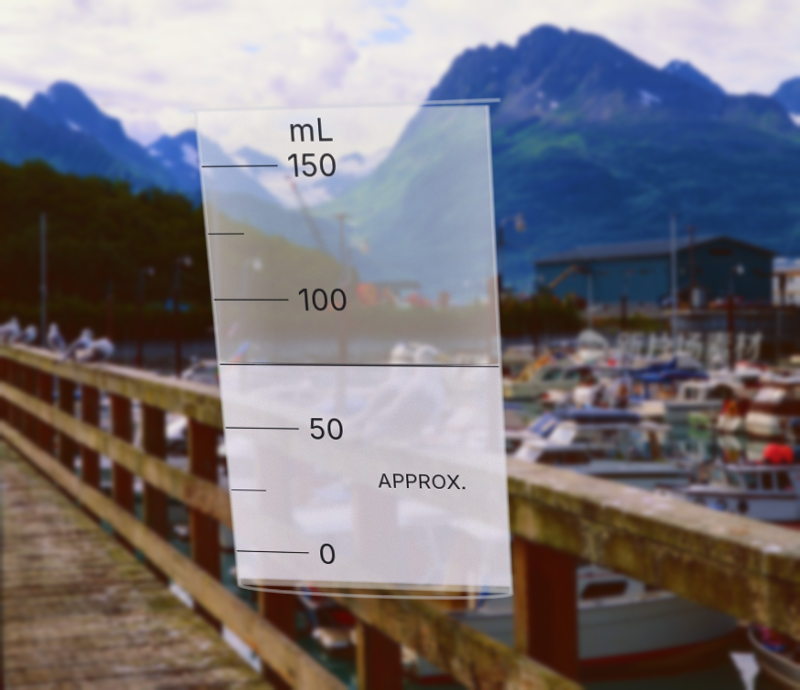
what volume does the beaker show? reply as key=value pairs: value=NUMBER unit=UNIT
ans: value=75 unit=mL
